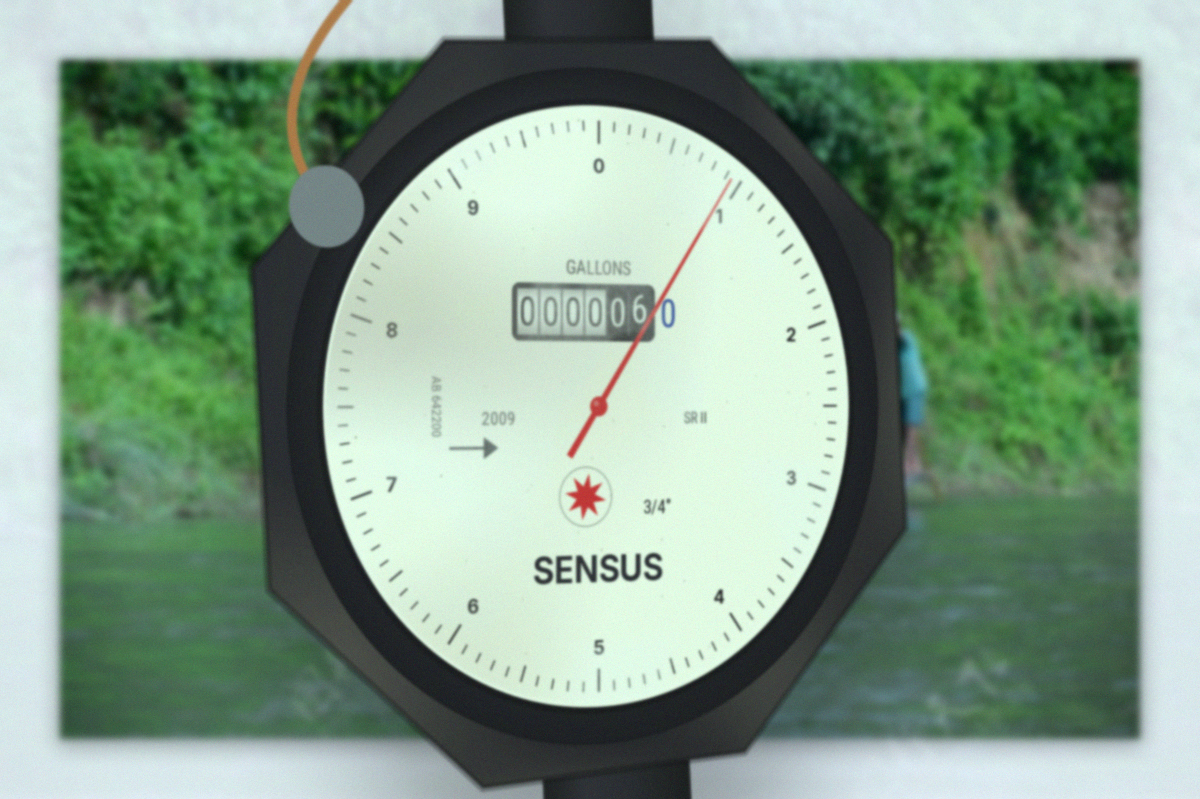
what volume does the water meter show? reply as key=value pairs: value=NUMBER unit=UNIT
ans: value=60.9 unit=gal
